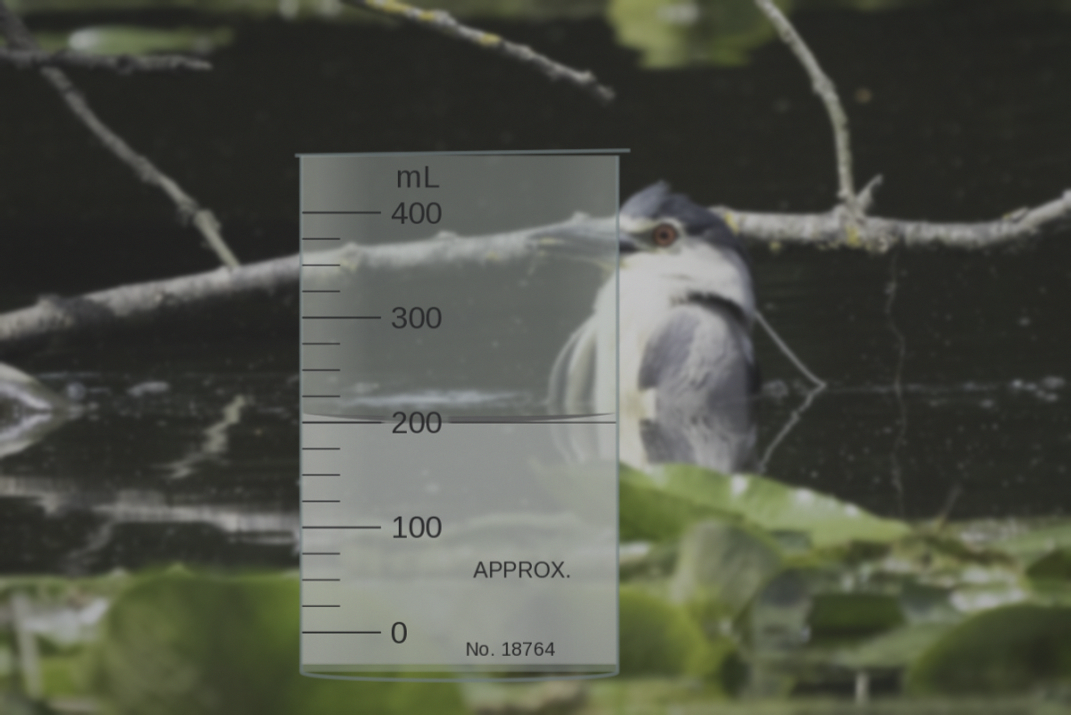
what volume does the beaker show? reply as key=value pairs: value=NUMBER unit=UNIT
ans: value=200 unit=mL
